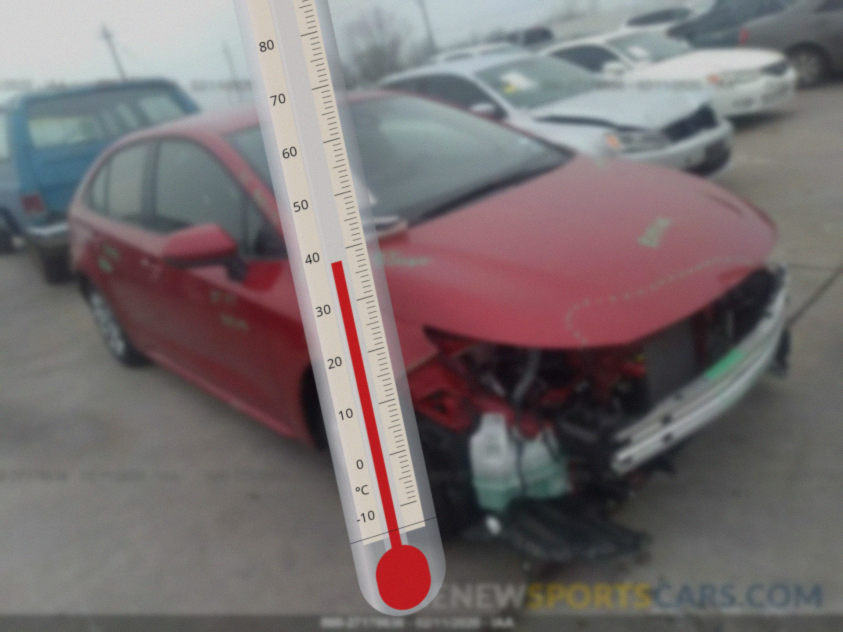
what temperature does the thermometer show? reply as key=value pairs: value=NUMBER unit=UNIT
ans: value=38 unit=°C
